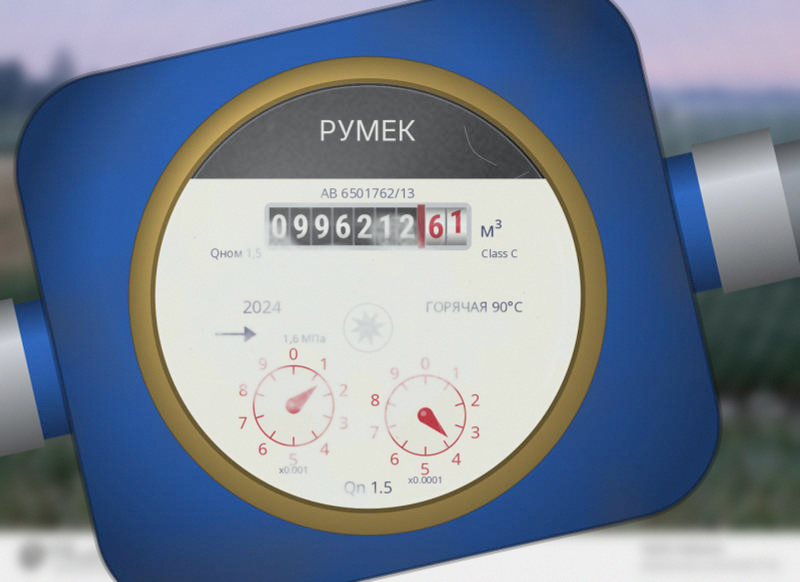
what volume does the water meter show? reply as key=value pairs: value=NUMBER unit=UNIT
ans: value=996212.6113 unit=m³
